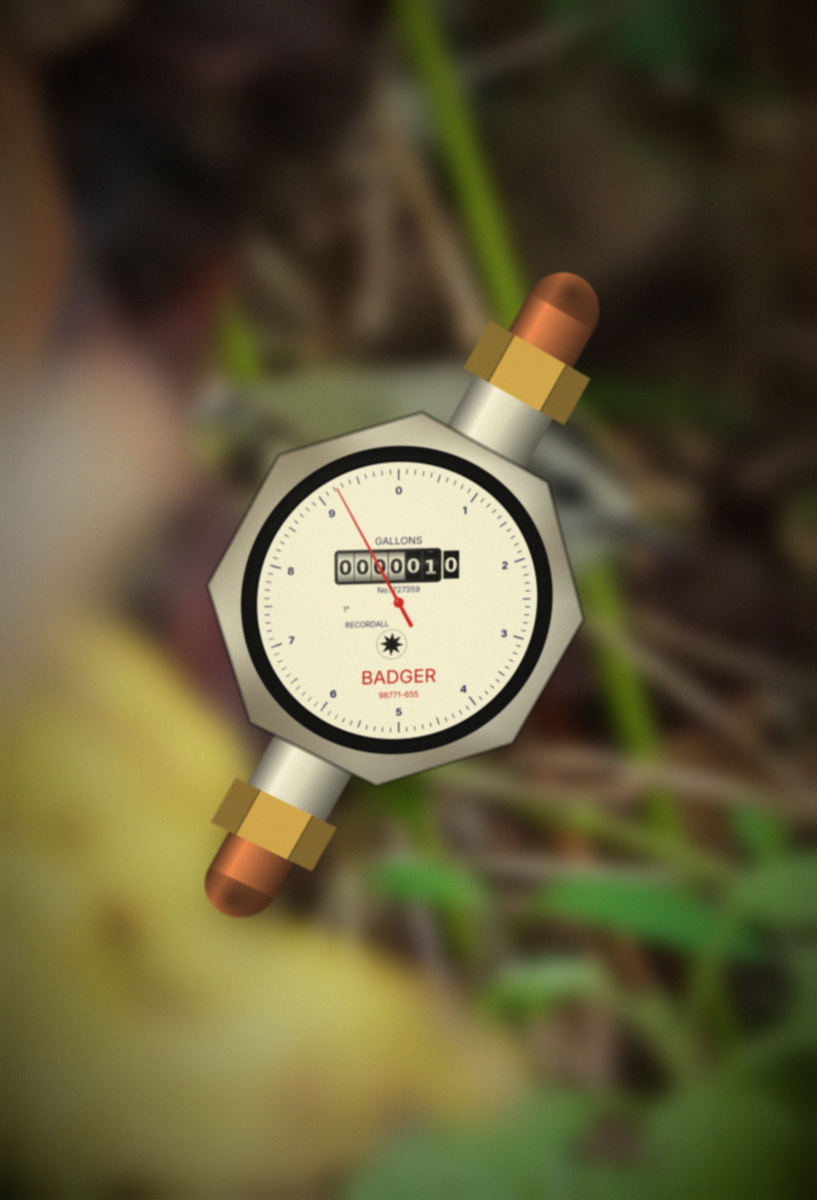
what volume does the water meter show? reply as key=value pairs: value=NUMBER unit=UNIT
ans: value=9.2 unit=gal
